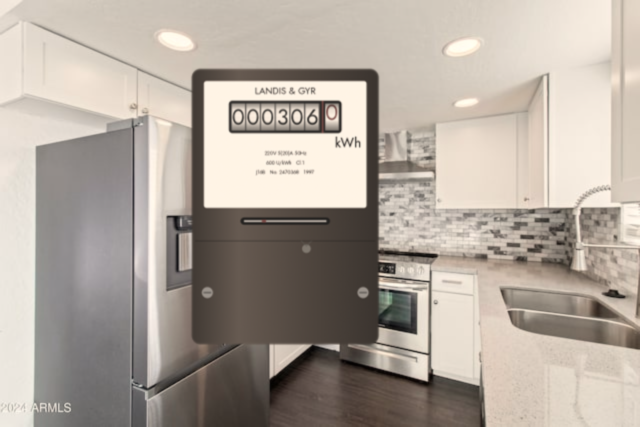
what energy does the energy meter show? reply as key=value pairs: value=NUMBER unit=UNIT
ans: value=306.0 unit=kWh
